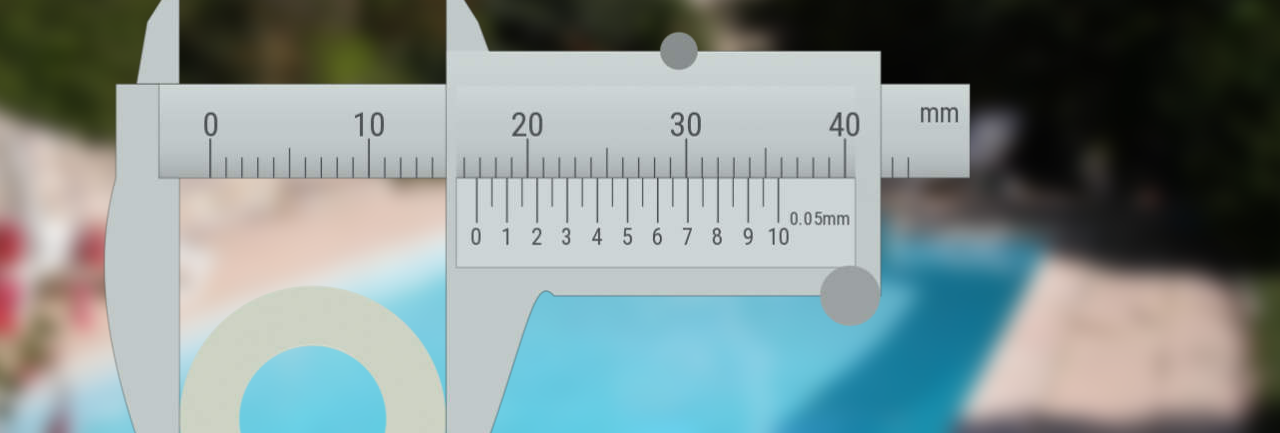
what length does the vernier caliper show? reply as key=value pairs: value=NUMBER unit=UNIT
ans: value=16.8 unit=mm
